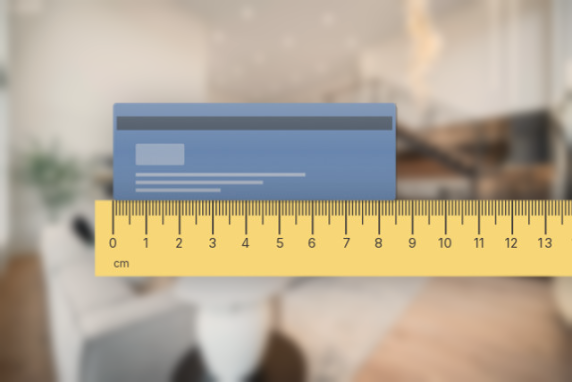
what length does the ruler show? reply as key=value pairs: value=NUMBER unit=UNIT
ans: value=8.5 unit=cm
